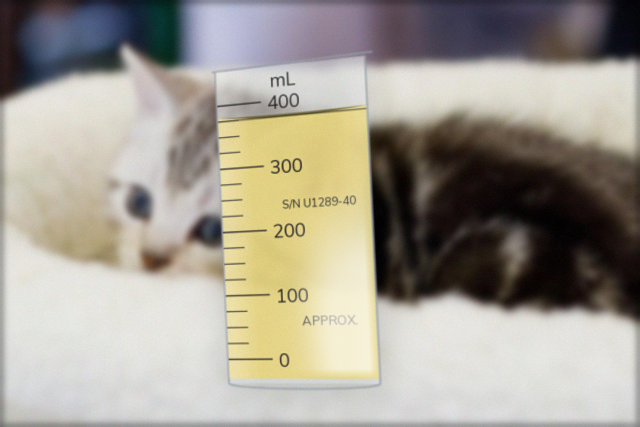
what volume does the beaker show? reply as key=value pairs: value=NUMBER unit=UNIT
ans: value=375 unit=mL
